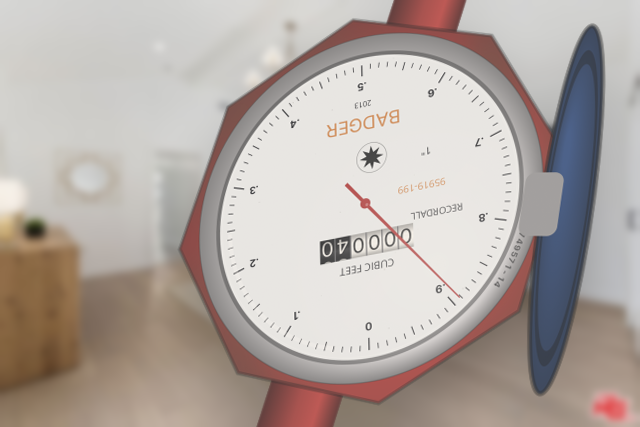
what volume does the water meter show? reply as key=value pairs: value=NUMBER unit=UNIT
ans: value=39.89 unit=ft³
